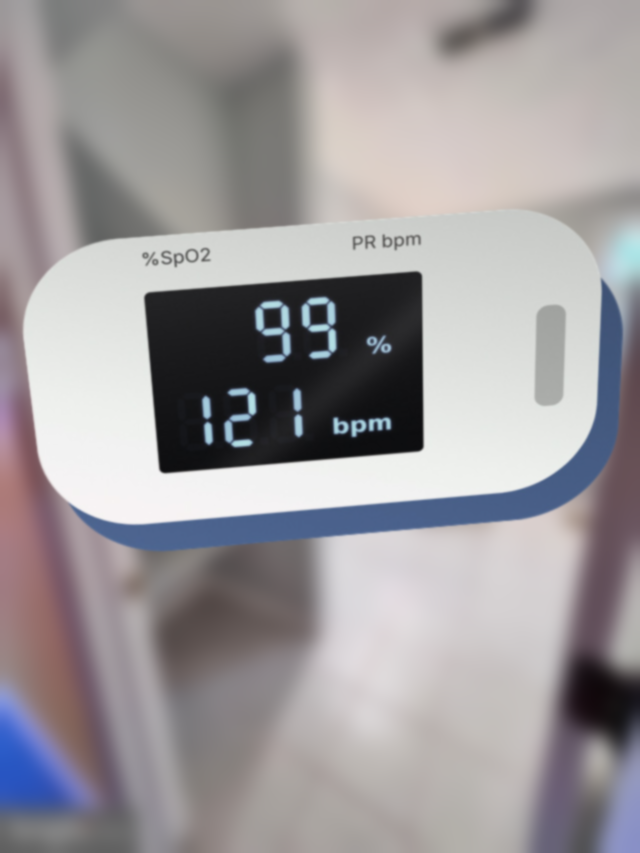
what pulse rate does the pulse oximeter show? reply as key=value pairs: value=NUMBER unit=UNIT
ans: value=121 unit=bpm
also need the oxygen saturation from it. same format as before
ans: value=99 unit=%
